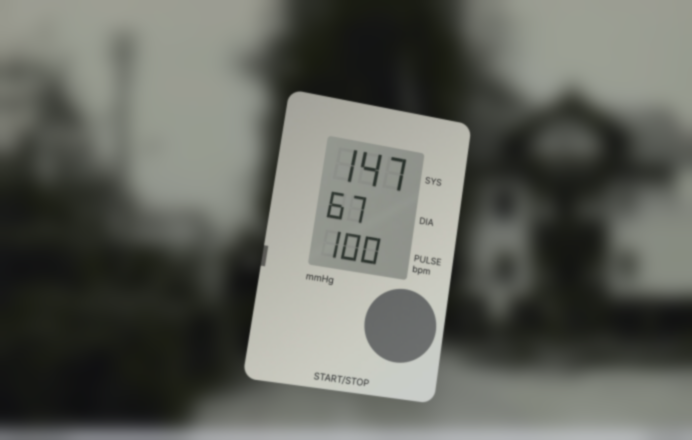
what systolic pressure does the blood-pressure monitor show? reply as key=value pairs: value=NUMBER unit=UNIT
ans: value=147 unit=mmHg
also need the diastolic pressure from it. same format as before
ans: value=67 unit=mmHg
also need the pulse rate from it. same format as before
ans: value=100 unit=bpm
